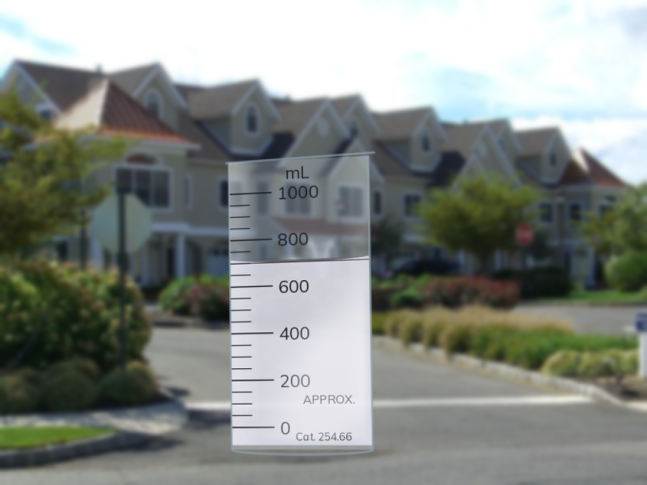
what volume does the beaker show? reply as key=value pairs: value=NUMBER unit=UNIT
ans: value=700 unit=mL
